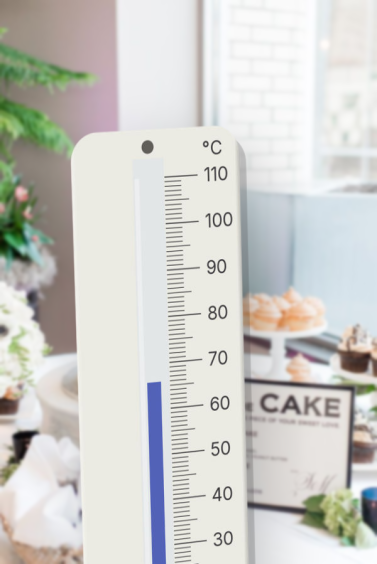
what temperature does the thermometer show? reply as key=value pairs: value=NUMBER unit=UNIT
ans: value=66 unit=°C
